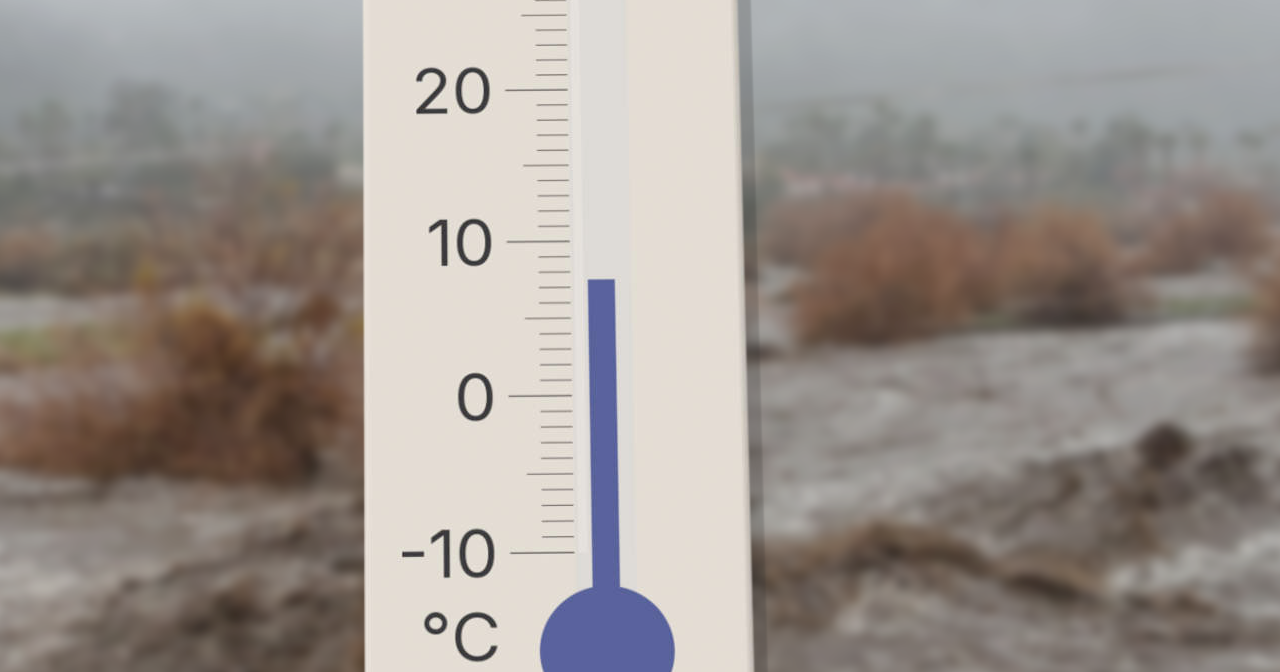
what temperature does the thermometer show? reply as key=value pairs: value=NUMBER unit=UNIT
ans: value=7.5 unit=°C
